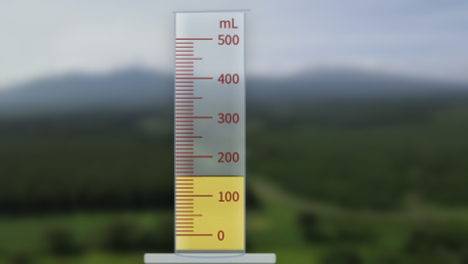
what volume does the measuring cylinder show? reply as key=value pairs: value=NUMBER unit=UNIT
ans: value=150 unit=mL
